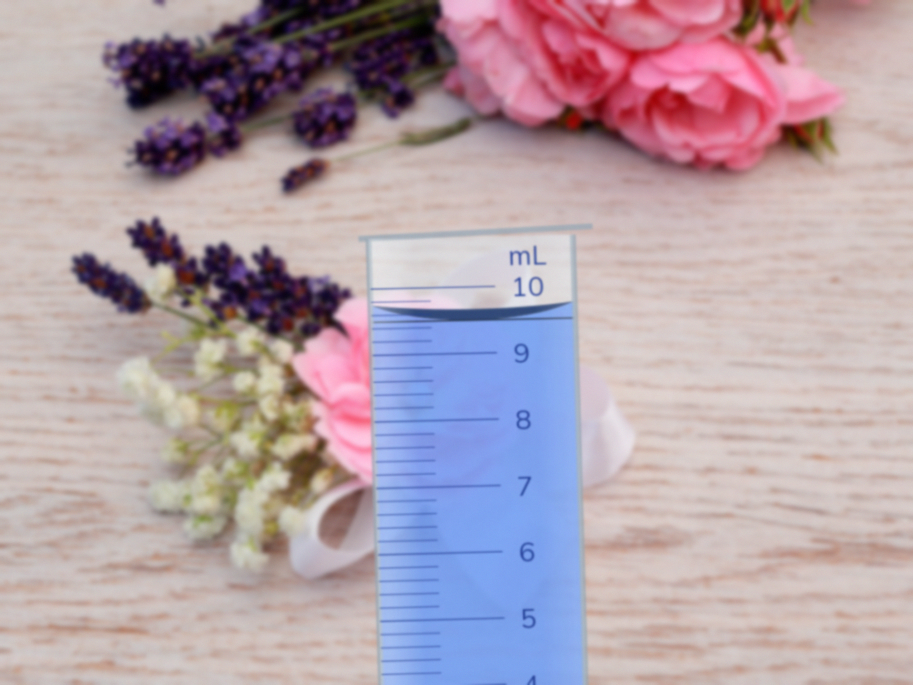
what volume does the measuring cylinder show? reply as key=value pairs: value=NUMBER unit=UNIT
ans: value=9.5 unit=mL
